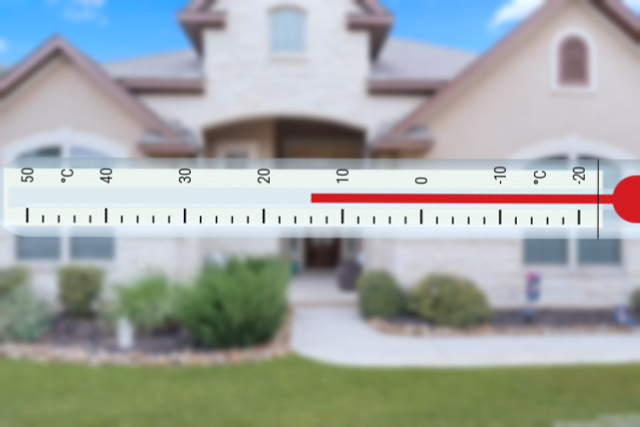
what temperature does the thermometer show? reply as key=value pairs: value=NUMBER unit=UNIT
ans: value=14 unit=°C
